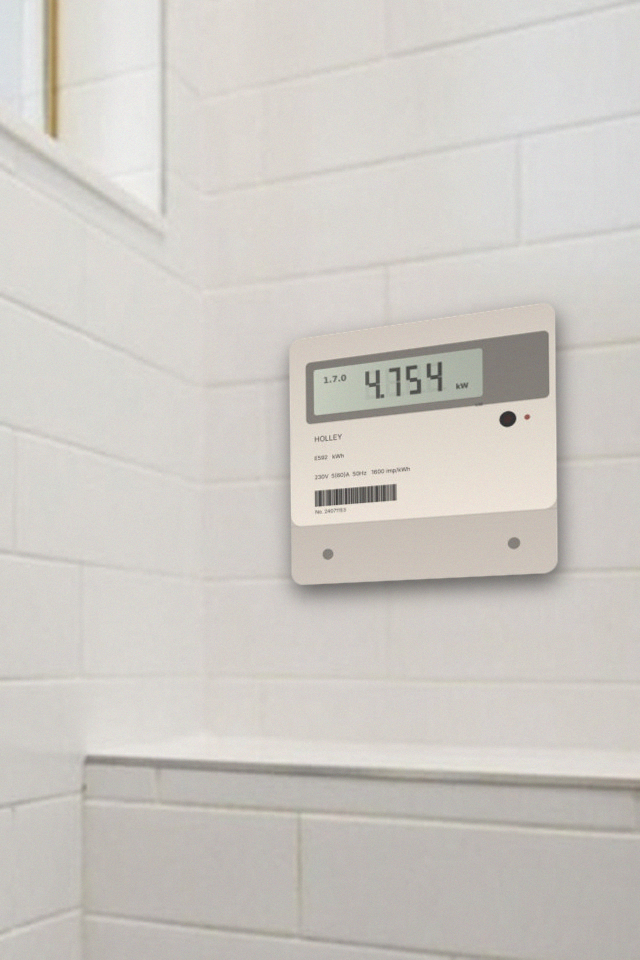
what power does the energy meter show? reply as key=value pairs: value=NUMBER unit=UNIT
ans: value=4.754 unit=kW
